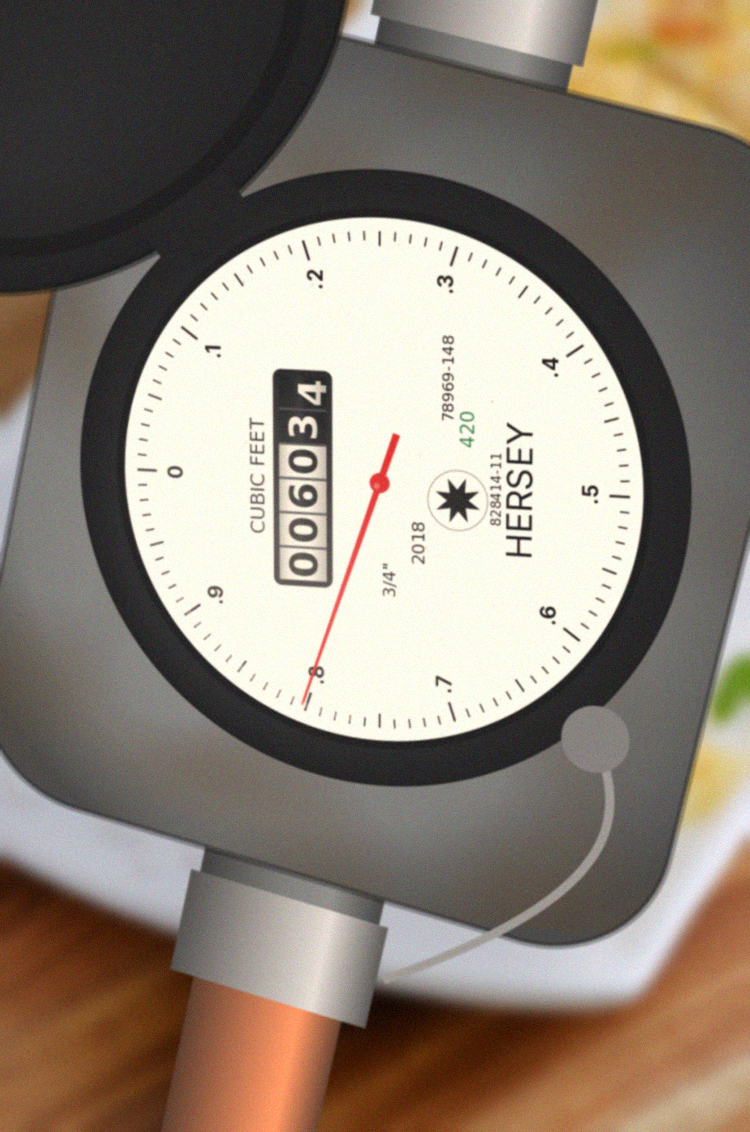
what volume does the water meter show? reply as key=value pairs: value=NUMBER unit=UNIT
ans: value=6033.80 unit=ft³
